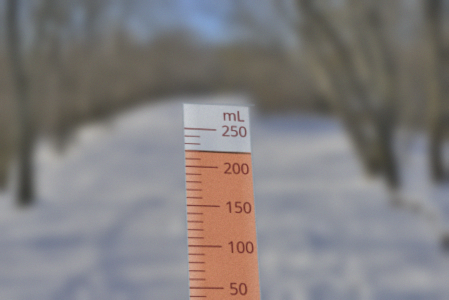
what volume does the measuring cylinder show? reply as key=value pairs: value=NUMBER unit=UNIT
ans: value=220 unit=mL
